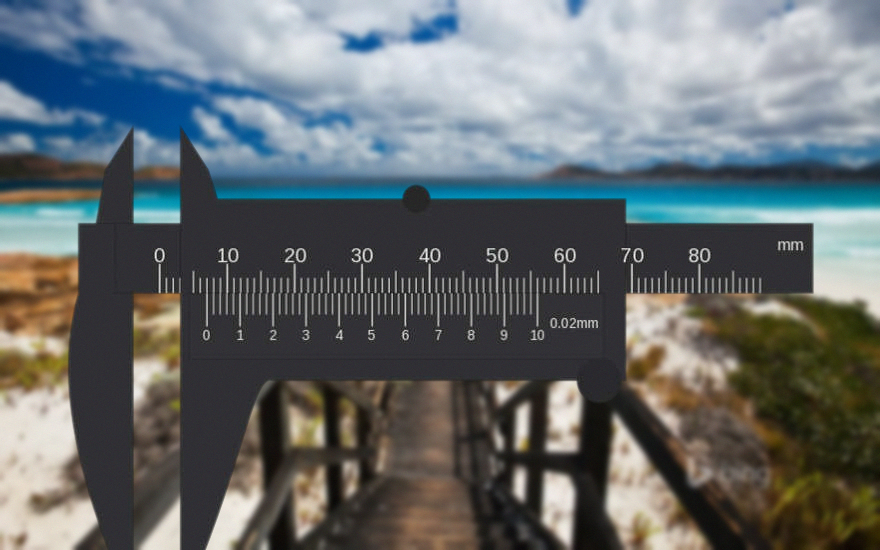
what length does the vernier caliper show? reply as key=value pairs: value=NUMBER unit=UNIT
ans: value=7.0 unit=mm
